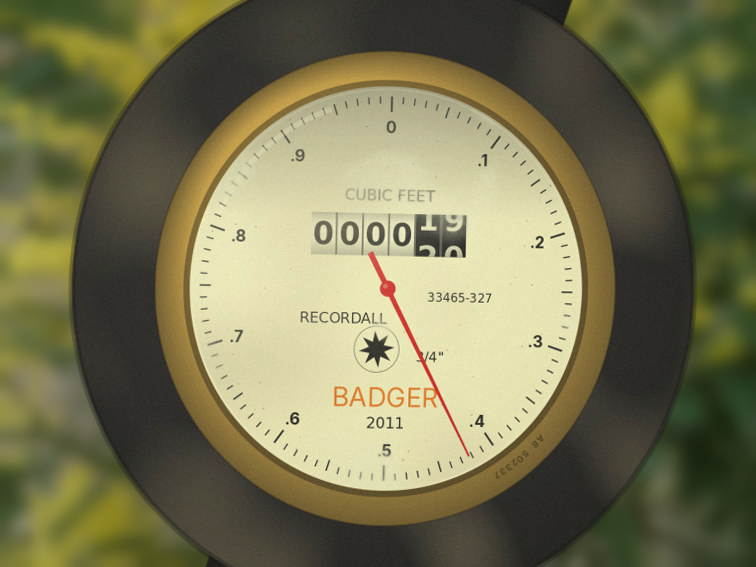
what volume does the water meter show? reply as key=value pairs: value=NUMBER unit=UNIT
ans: value=19.42 unit=ft³
